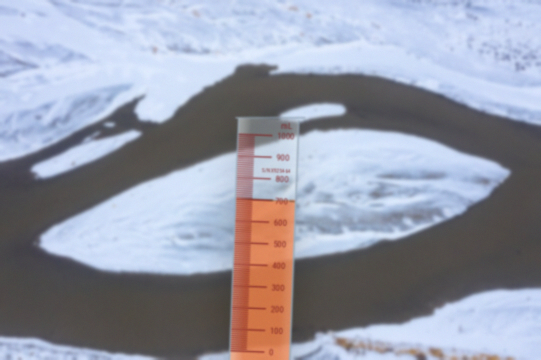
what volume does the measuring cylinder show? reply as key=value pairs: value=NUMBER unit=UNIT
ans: value=700 unit=mL
